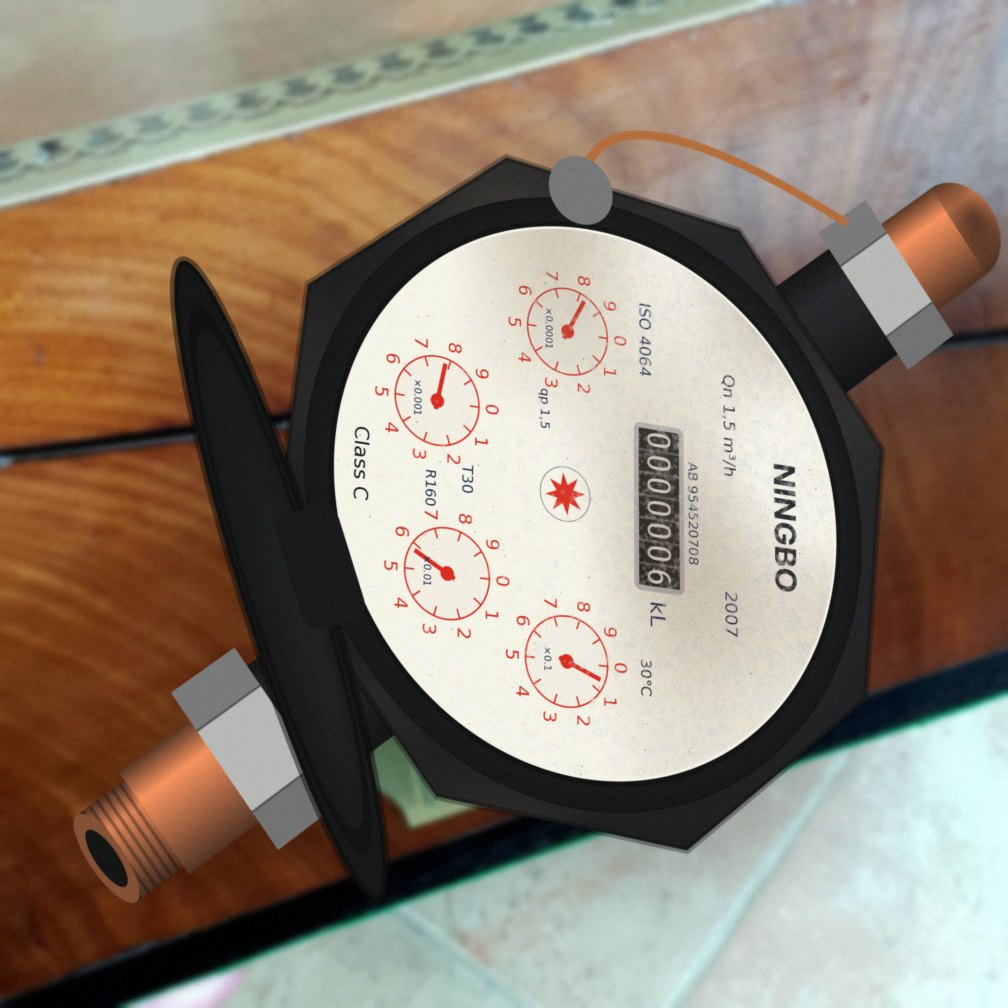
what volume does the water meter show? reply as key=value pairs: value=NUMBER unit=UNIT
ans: value=6.0578 unit=kL
